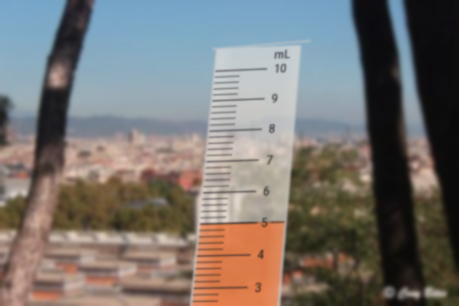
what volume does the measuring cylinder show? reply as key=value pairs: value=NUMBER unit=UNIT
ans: value=5 unit=mL
